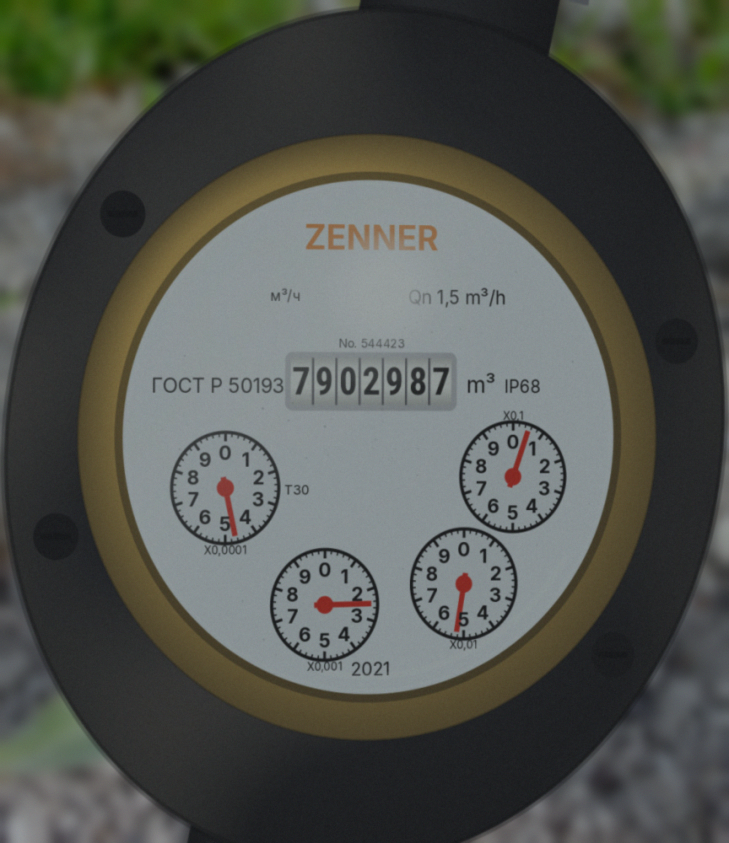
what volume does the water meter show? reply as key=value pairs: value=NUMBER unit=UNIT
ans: value=7902987.0524 unit=m³
